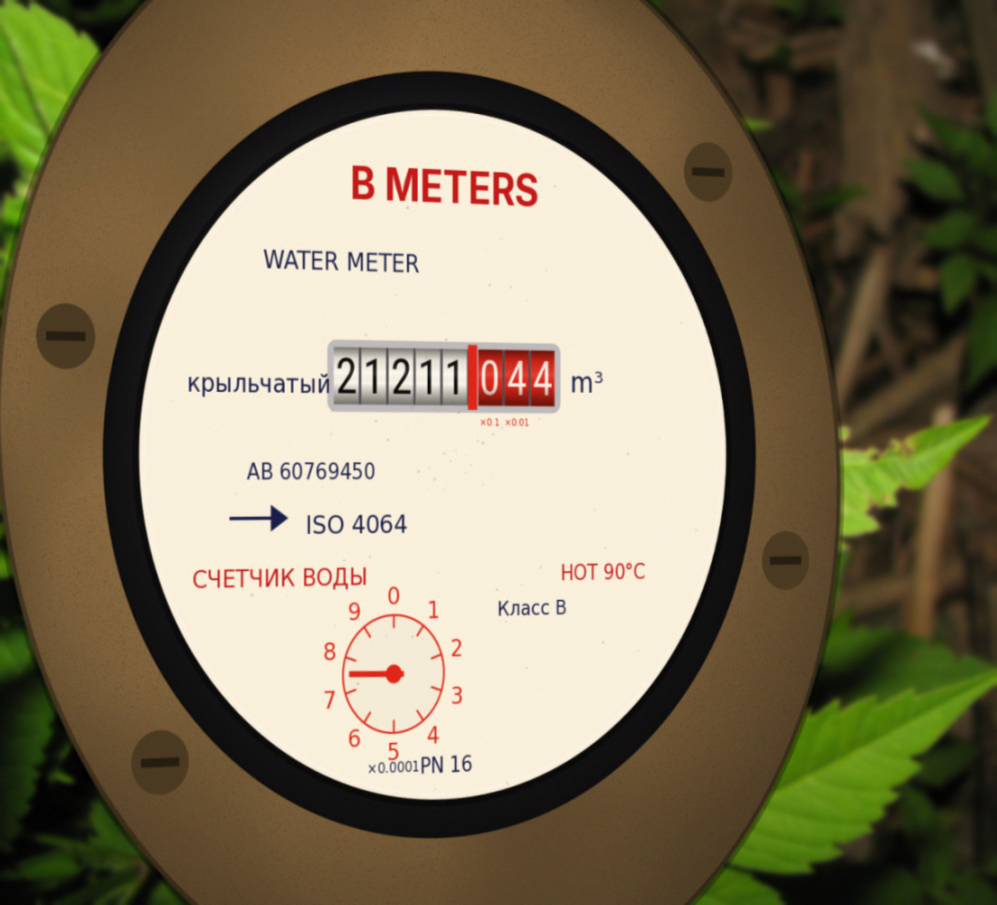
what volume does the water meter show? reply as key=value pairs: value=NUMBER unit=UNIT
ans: value=21211.0447 unit=m³
